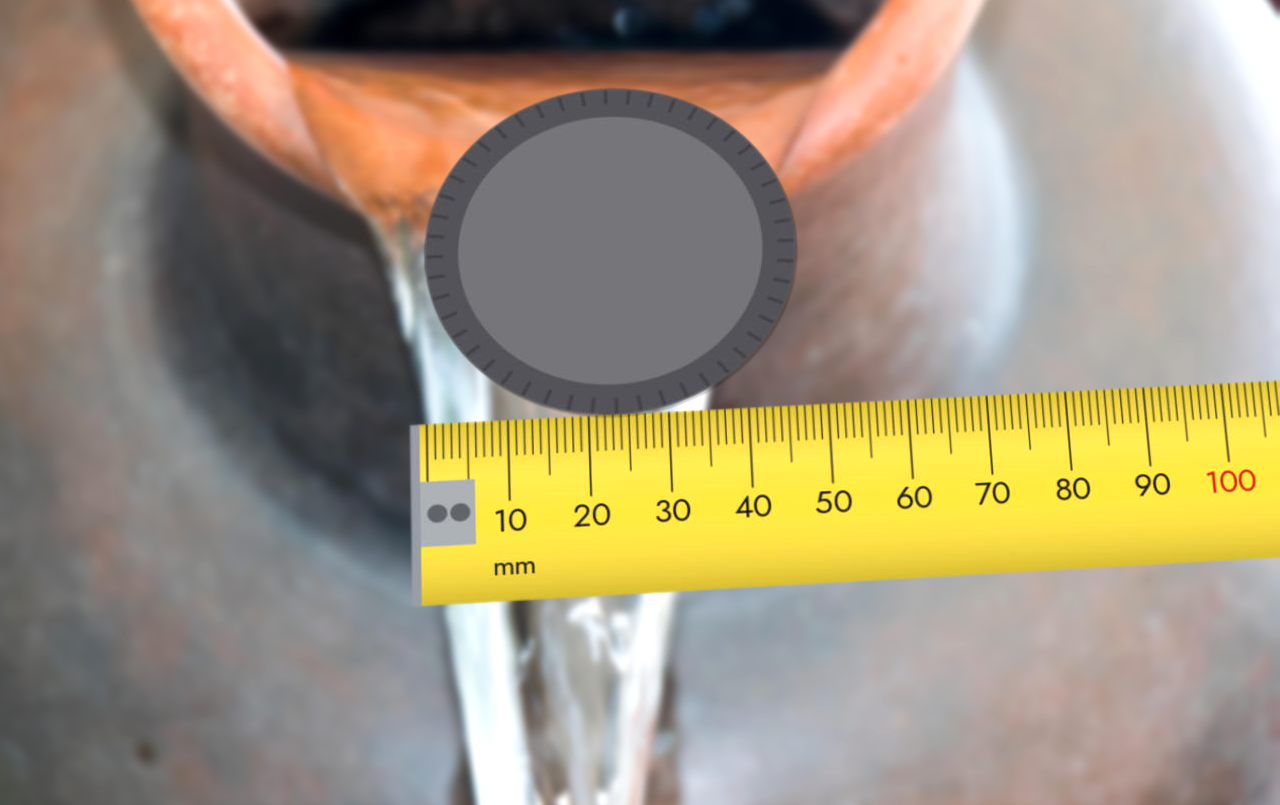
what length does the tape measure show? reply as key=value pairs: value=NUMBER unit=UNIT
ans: value=47 unit=mm
